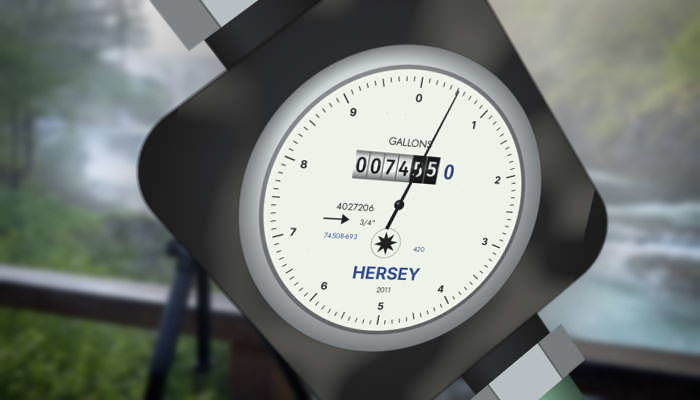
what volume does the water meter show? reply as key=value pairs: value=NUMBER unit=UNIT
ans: value=74550.5 unit=gal
